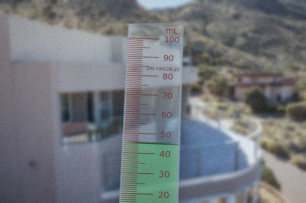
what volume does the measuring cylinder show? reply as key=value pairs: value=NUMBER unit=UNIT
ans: value=45 unit=mL
